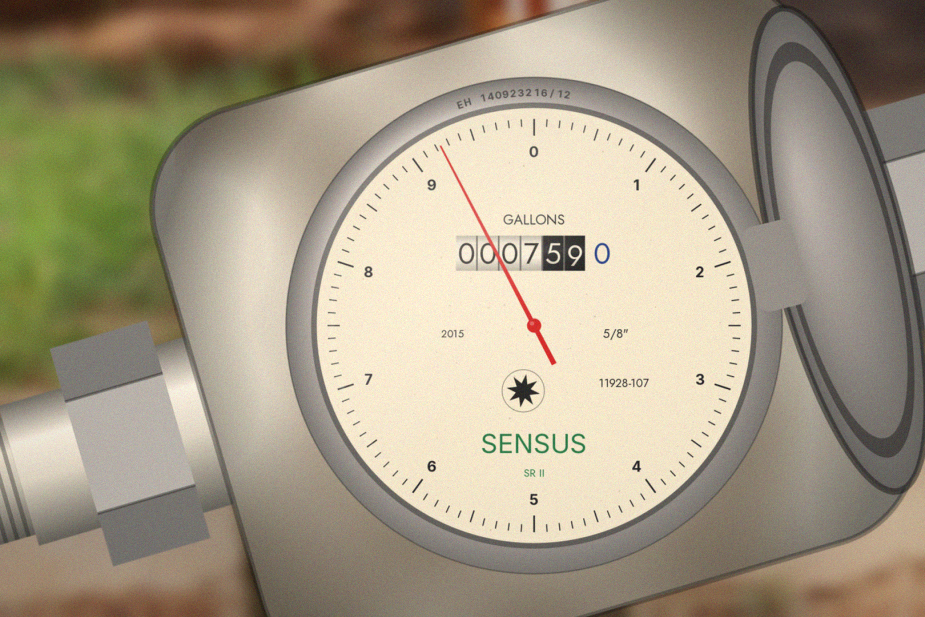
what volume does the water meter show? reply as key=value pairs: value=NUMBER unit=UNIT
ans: value=7589.2 unit=gal
